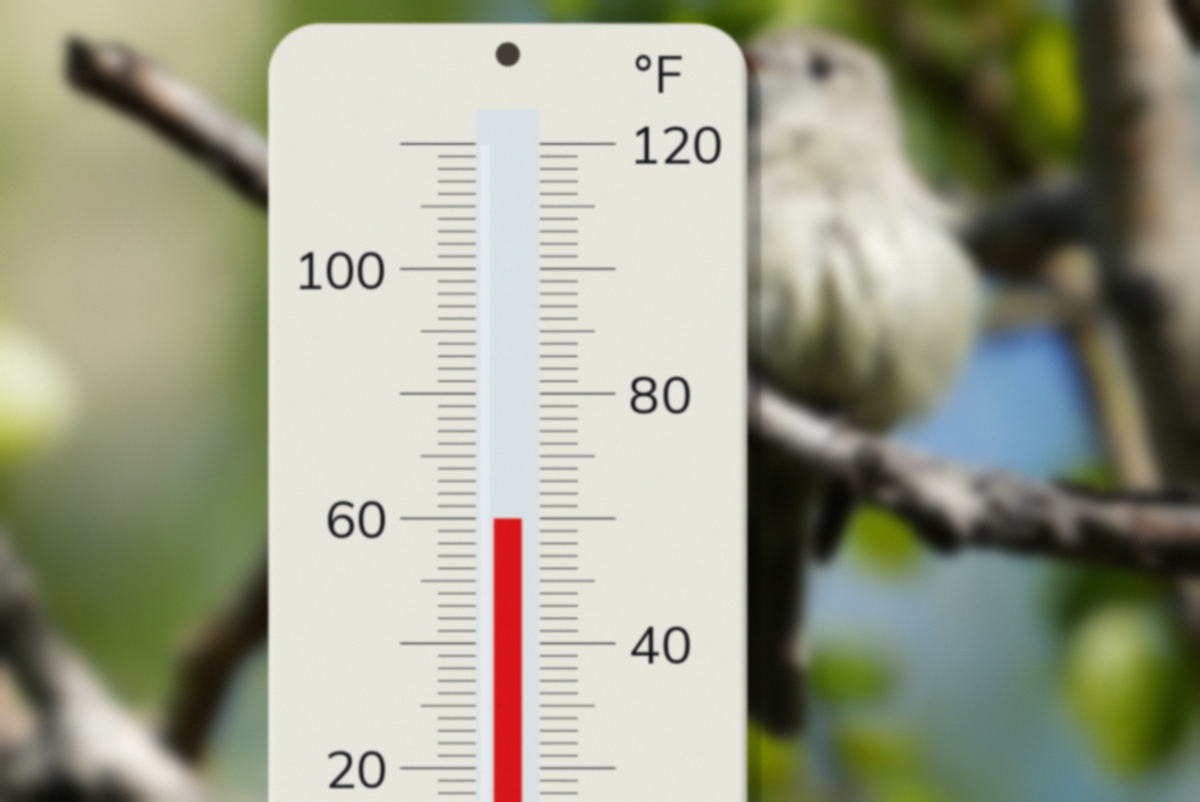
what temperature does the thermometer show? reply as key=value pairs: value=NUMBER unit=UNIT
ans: value=60 unit=°F
